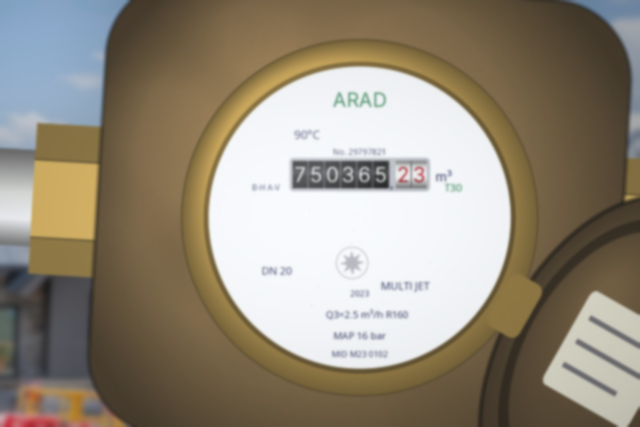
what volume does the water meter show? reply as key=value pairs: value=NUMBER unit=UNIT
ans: value=750365.23 unit=m³
